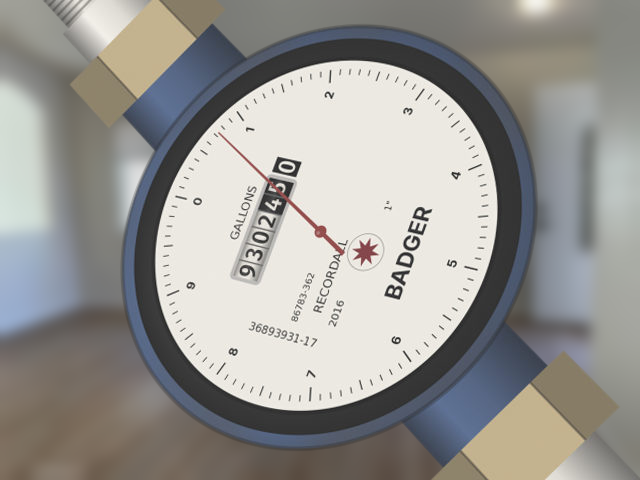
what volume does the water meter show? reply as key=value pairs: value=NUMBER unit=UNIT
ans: value=9302450.7 unit=gal
